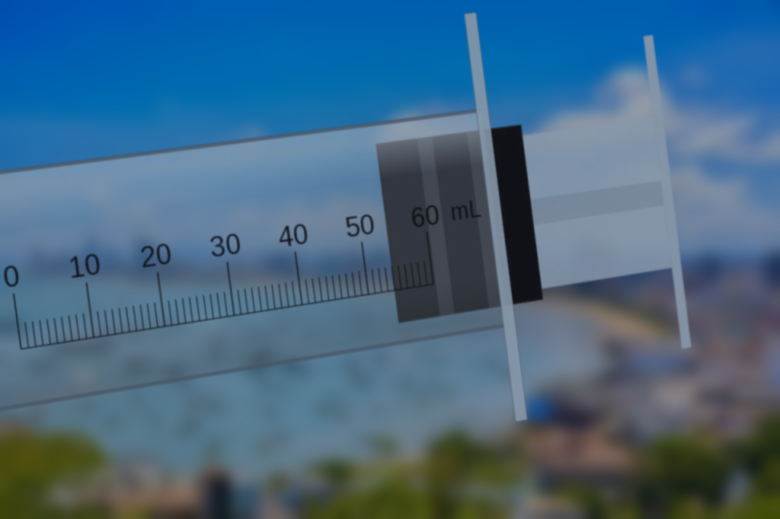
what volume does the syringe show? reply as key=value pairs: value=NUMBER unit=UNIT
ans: value=54 unit=mL
